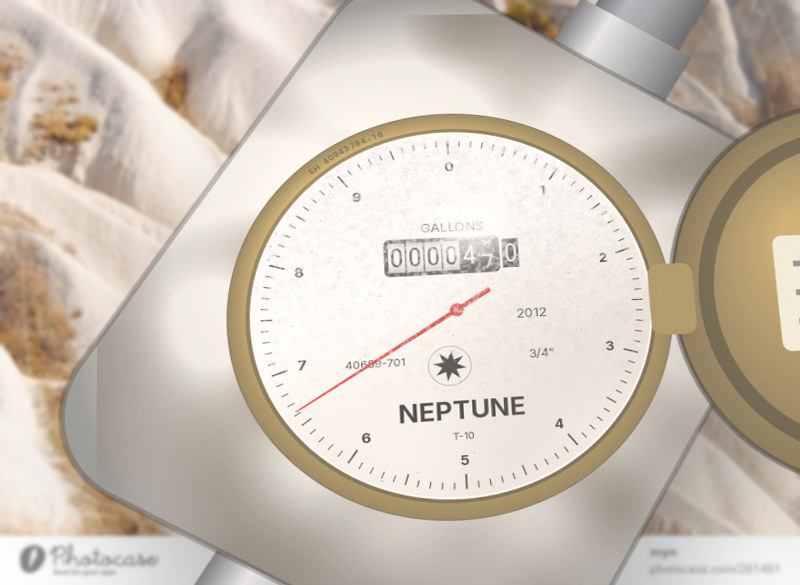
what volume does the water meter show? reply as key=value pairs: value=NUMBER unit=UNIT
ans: value=466.6 unit=gal
